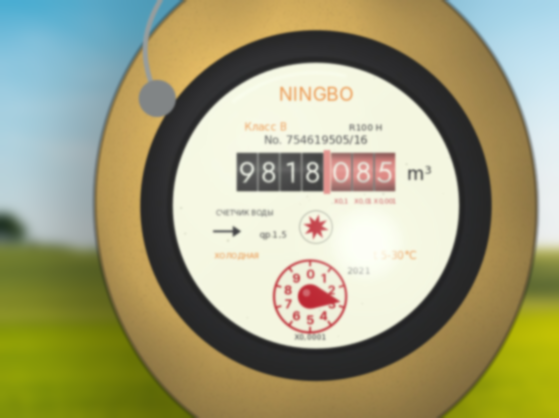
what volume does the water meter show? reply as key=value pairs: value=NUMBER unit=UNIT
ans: value=9818.0852 unit=m³
